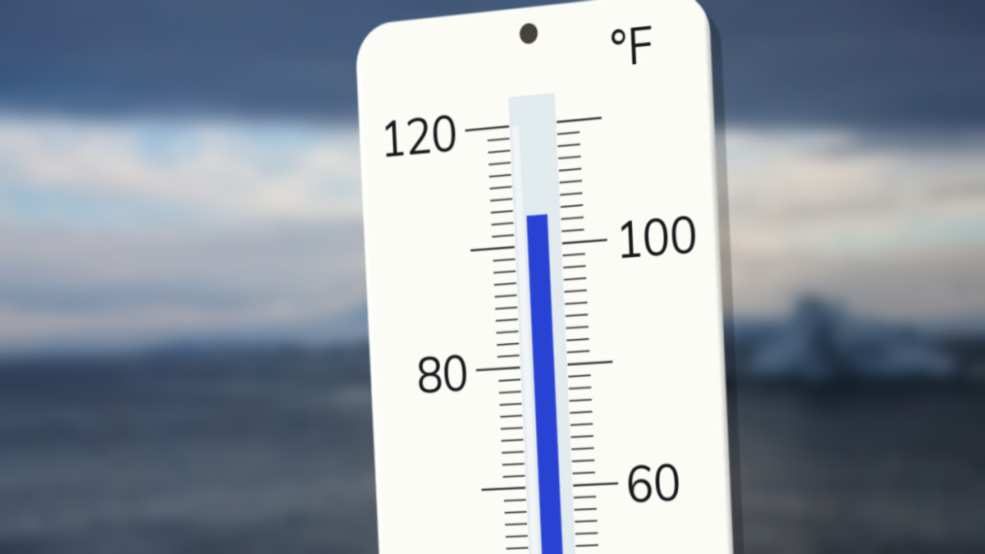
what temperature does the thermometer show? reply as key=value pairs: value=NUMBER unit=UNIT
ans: value=105 unit=°F
